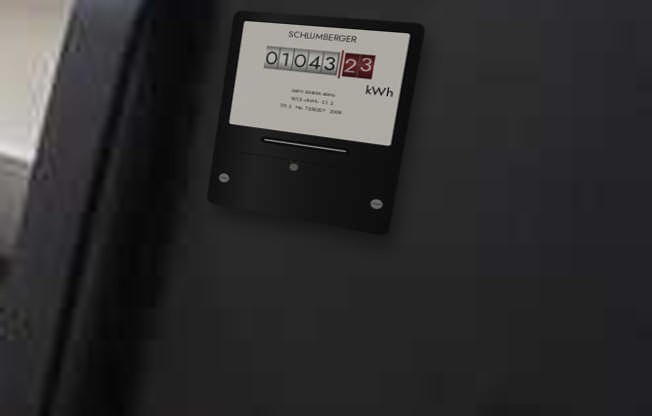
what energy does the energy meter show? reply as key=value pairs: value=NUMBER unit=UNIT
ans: value=1043.23 unit=kWh
